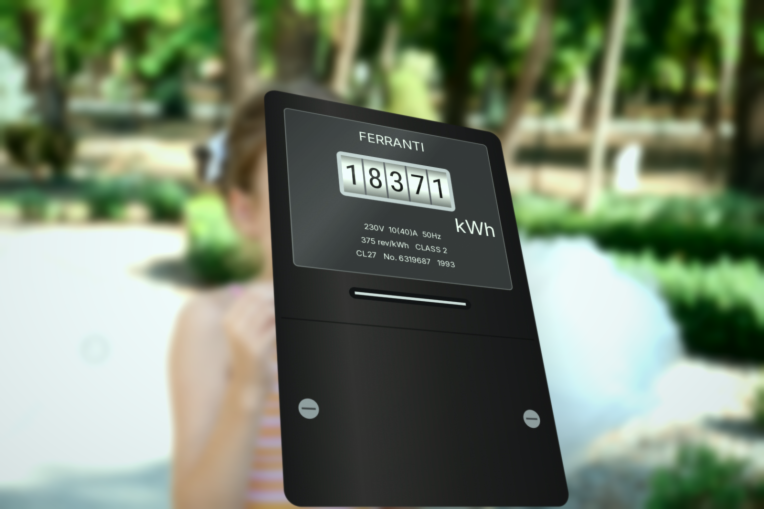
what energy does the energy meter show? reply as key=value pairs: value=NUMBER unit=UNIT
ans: value=18371 unit=kWh
